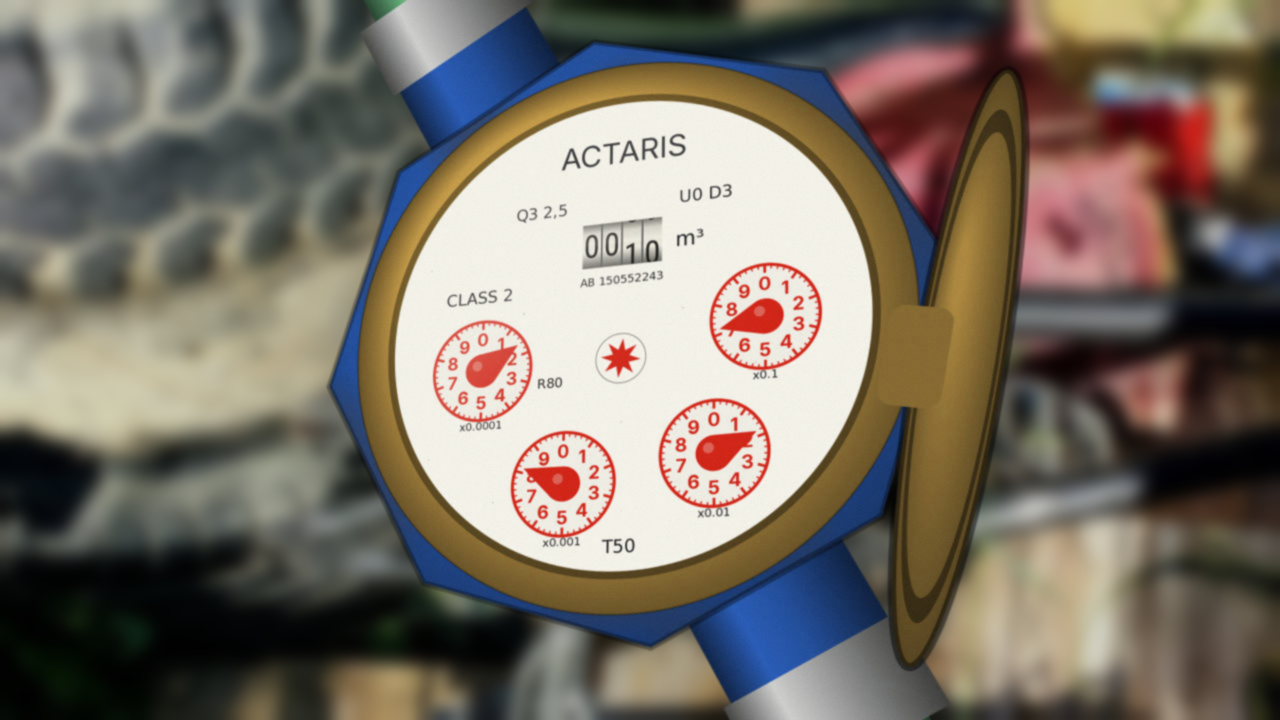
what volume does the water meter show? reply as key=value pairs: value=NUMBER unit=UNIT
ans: value=9.7181 unit=m³
